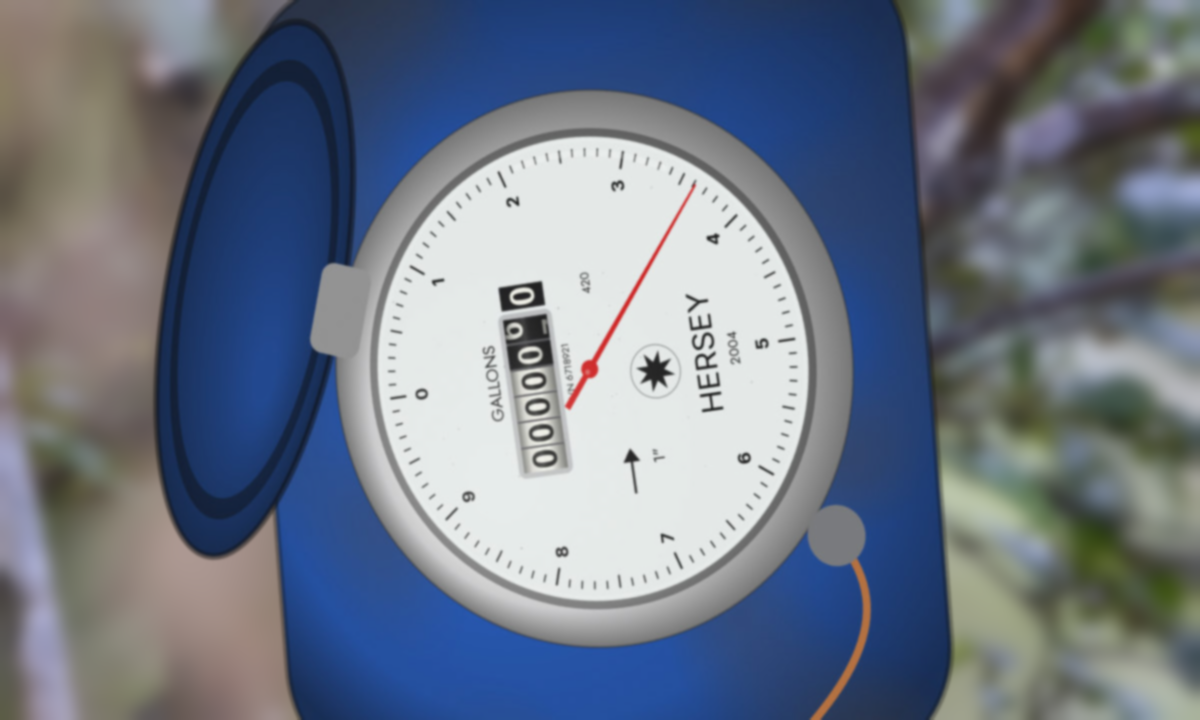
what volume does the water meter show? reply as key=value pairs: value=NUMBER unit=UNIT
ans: value=63.6 unit=gal
